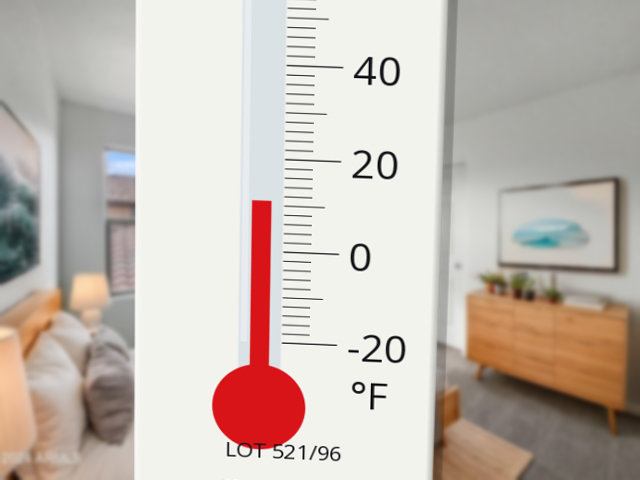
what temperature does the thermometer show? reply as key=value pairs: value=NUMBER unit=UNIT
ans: value=11 unit=°F
